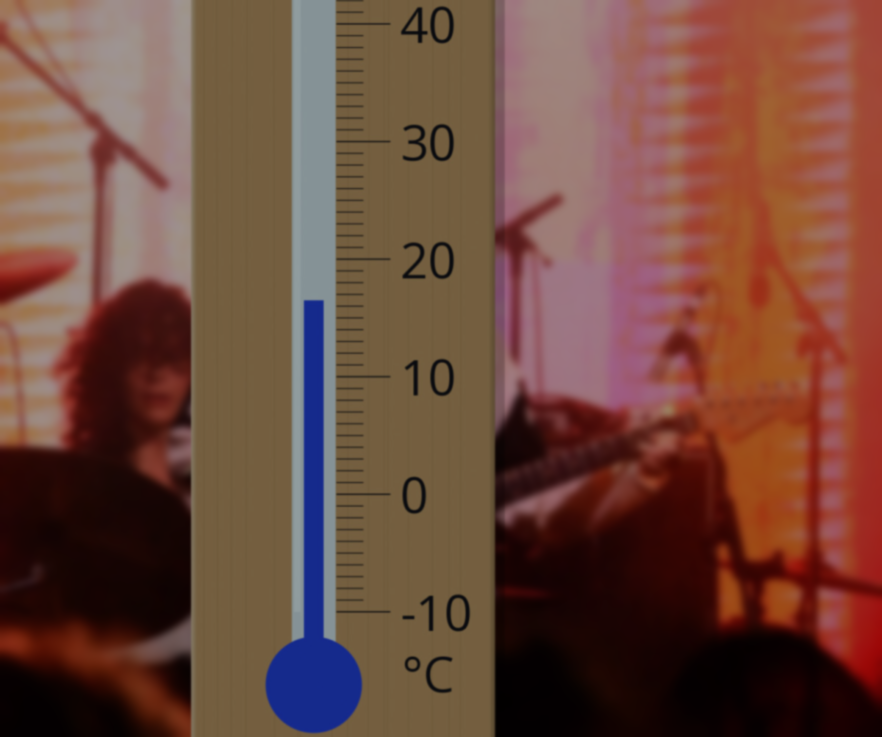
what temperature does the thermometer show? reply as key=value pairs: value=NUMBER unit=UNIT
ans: value=16.5 unit=°C
